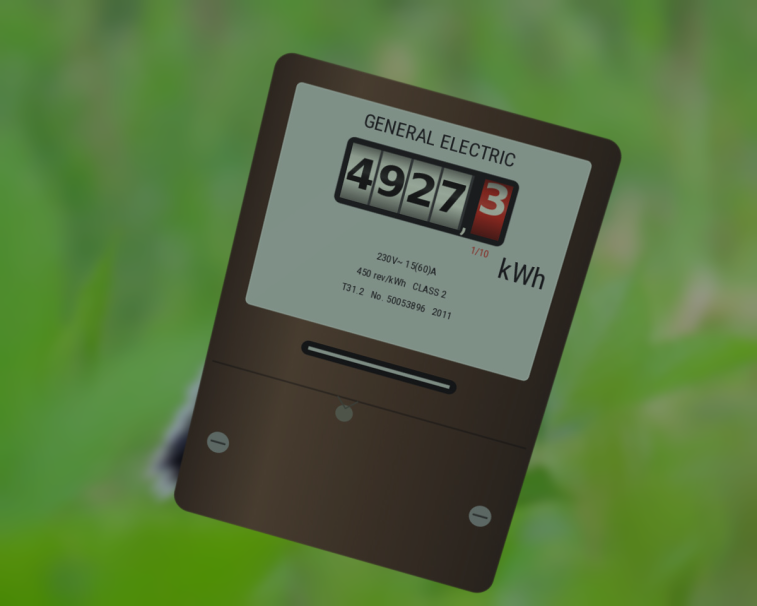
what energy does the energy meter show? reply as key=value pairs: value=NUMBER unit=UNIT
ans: value=4927.3 unit=kWh
